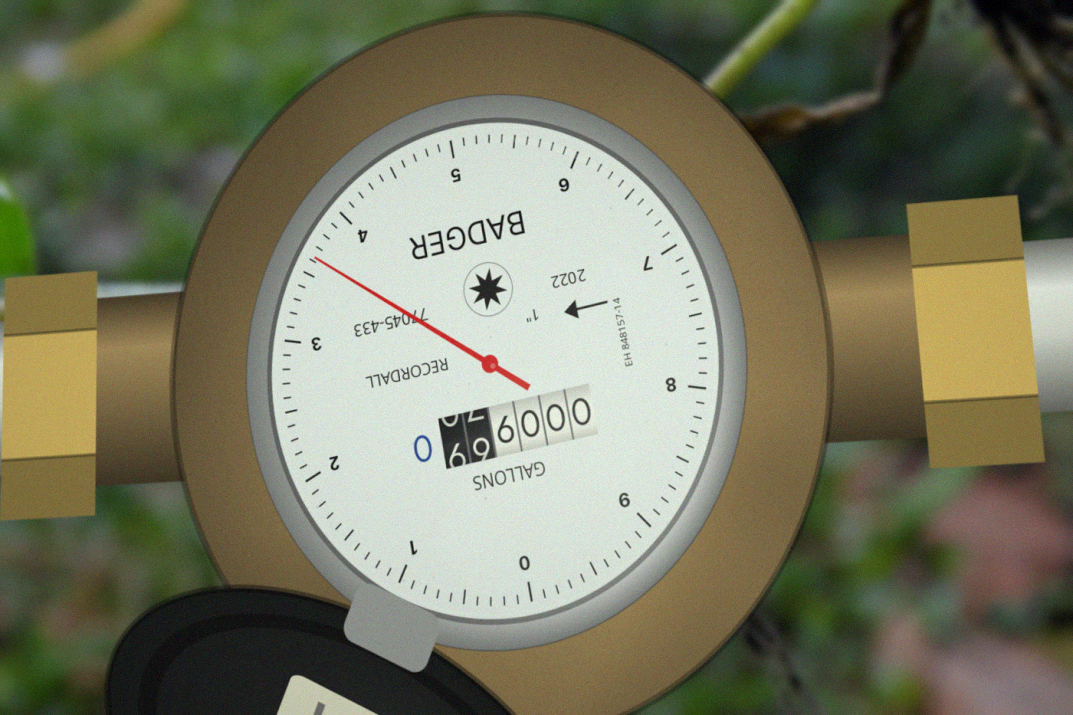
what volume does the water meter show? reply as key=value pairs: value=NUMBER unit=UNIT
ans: value=9693.6 unit=gal
